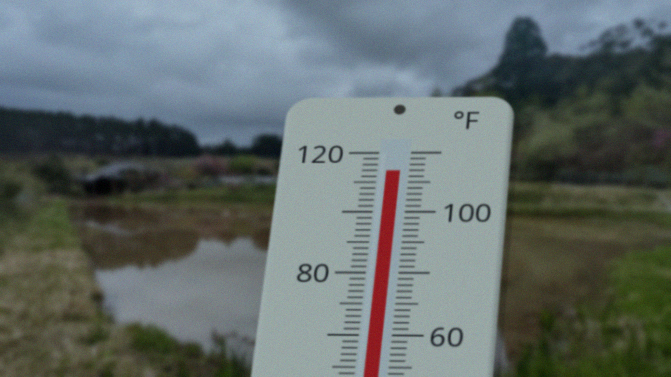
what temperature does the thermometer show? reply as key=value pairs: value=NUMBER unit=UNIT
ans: value=114 unit=°F
